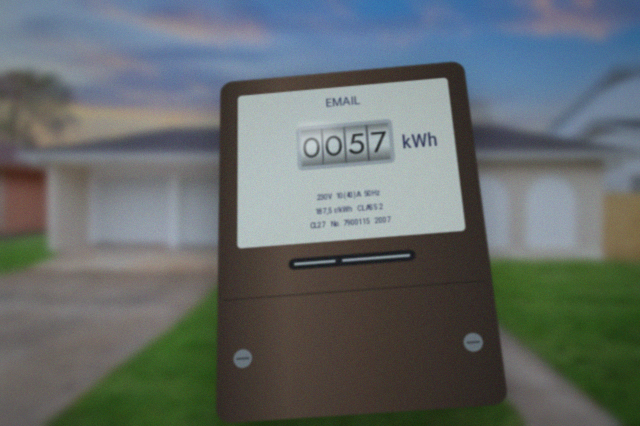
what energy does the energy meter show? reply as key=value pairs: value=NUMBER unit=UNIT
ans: value=57 unit=kWh
